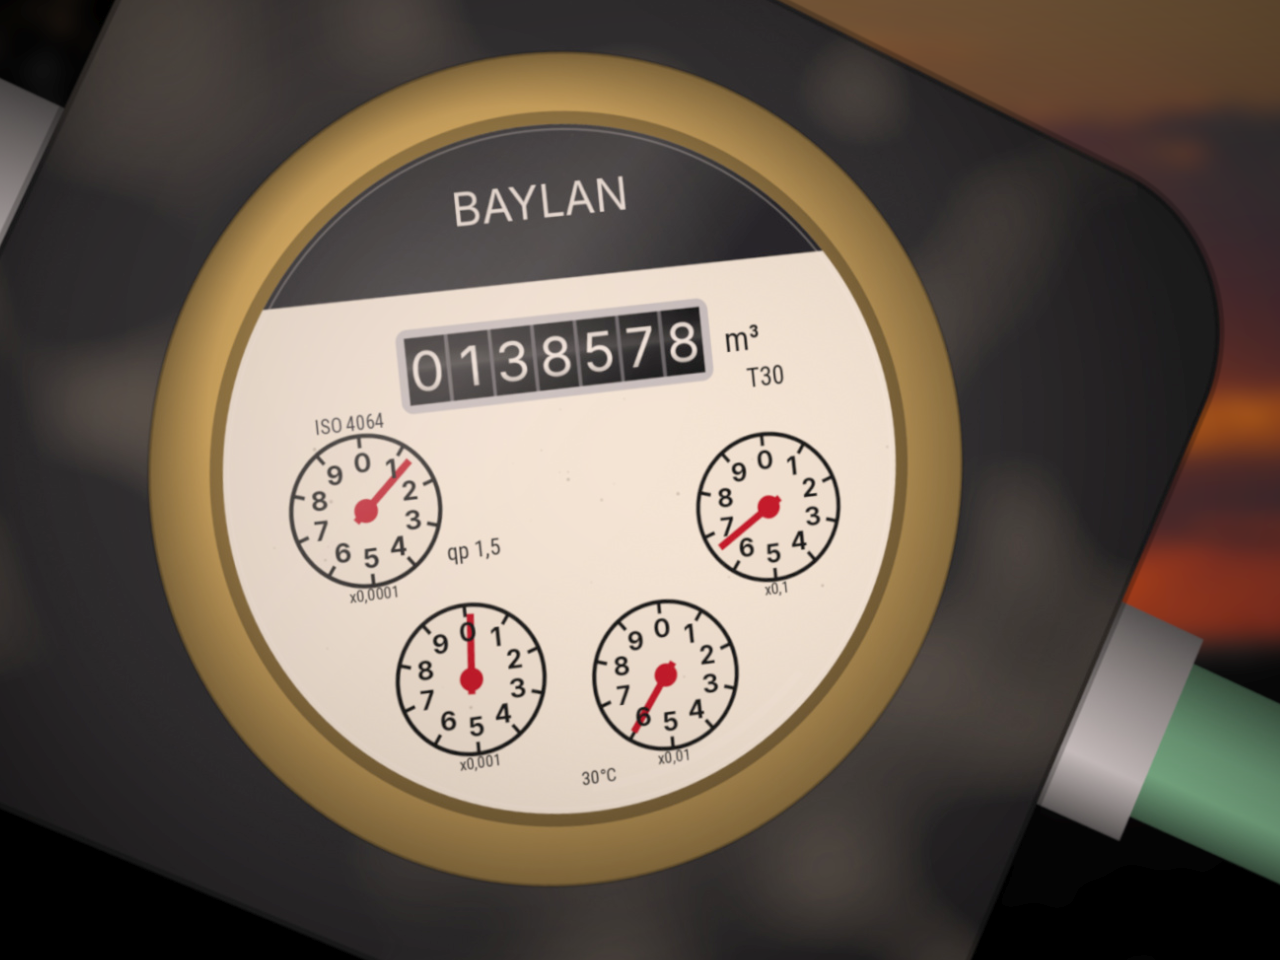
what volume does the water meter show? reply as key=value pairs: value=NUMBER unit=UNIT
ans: value=138578.6601 unit=m³
